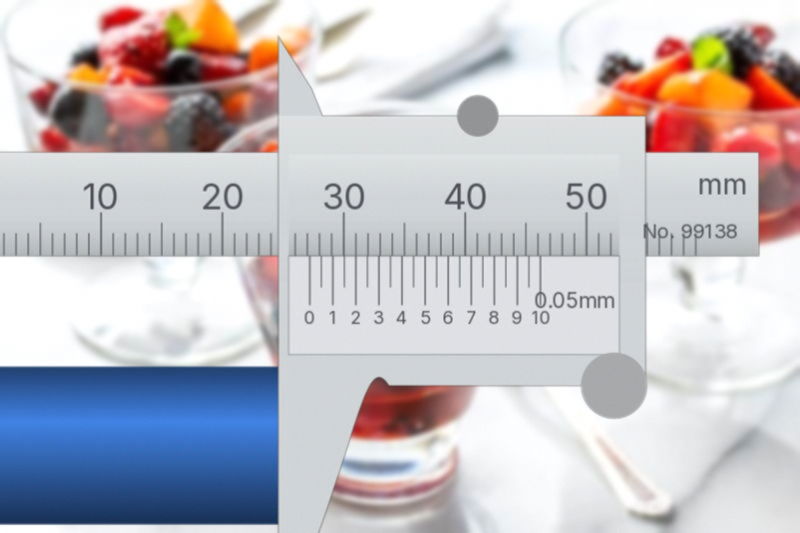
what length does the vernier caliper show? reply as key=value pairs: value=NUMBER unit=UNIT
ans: value=27.2 unit=mm
